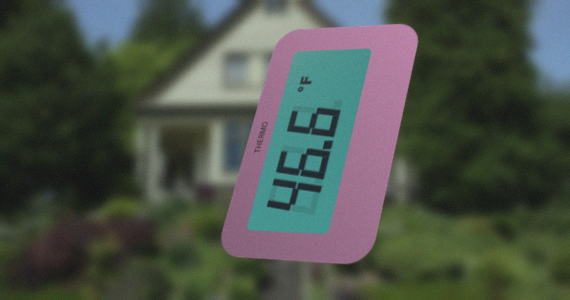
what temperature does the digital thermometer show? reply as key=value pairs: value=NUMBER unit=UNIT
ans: value=46.6 unit=°F
